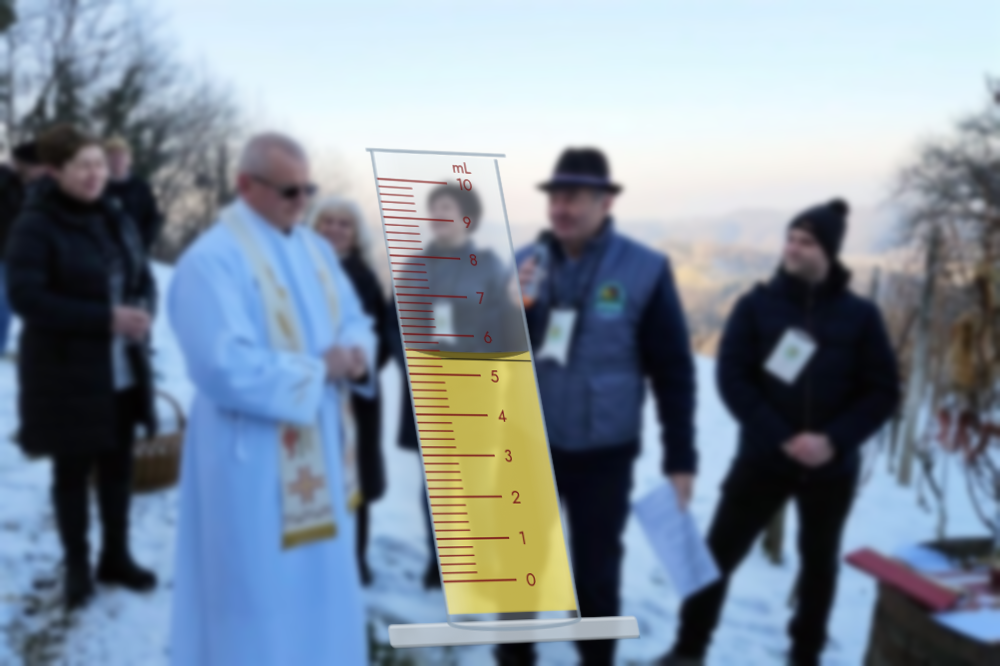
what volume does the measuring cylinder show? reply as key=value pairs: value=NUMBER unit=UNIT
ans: value=5.4 unit=mL
